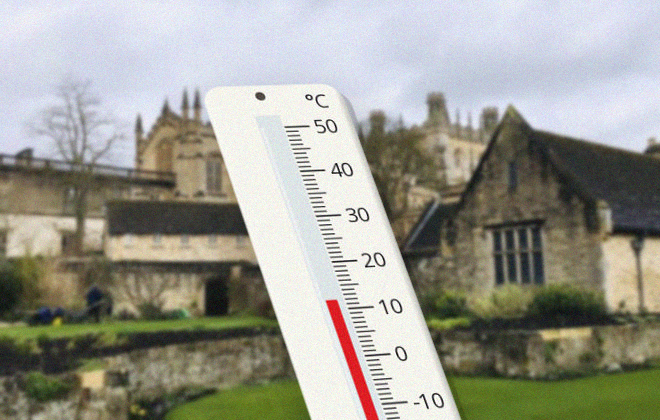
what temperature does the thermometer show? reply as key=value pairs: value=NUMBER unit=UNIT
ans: value=12 unit=°C
